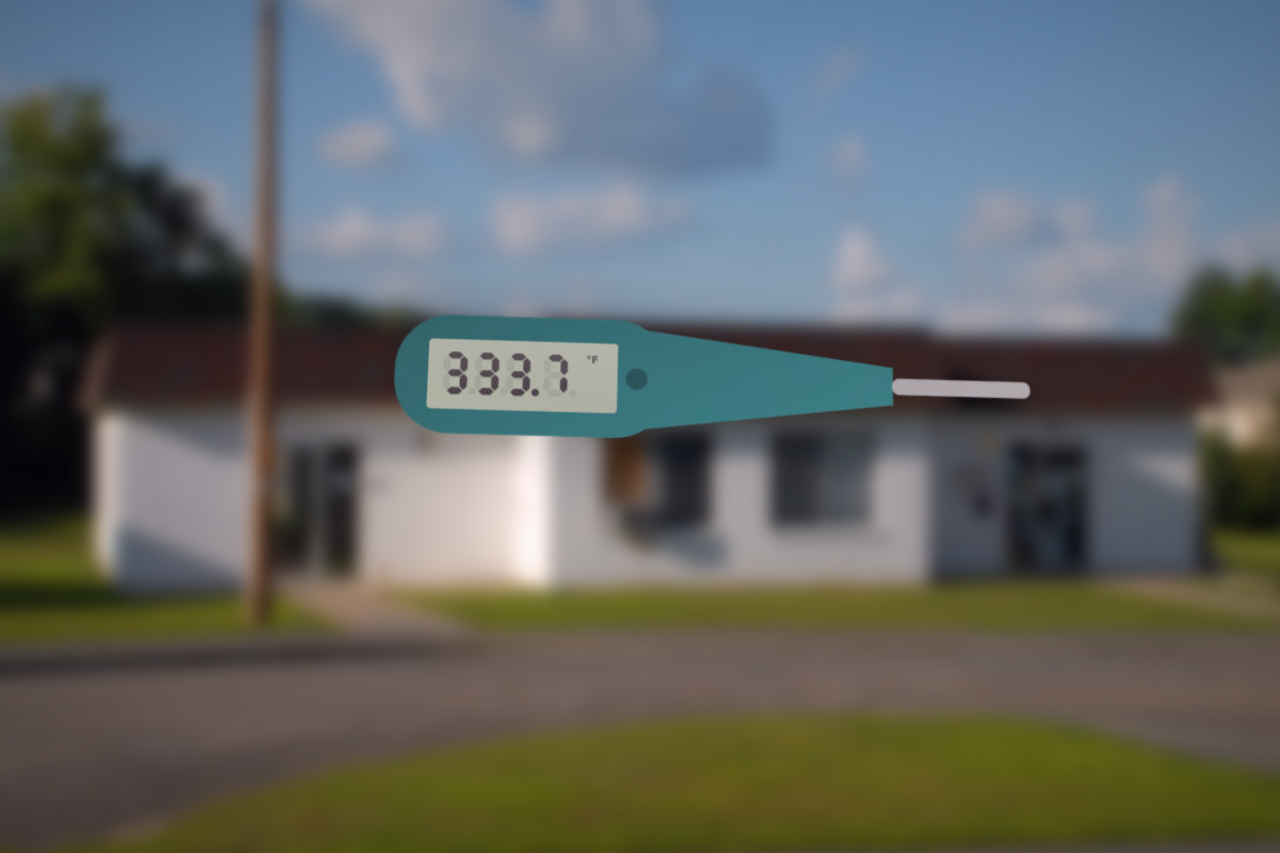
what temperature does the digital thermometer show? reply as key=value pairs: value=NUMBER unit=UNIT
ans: value=333.7 unit=°F
